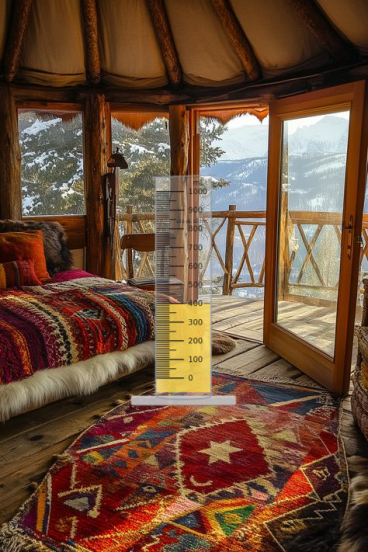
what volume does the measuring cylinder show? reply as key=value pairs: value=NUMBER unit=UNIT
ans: value=400 unit=mL
